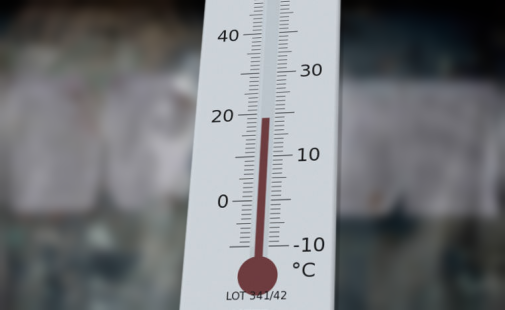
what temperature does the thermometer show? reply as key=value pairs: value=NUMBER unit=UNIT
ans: value=19 unit=°C
